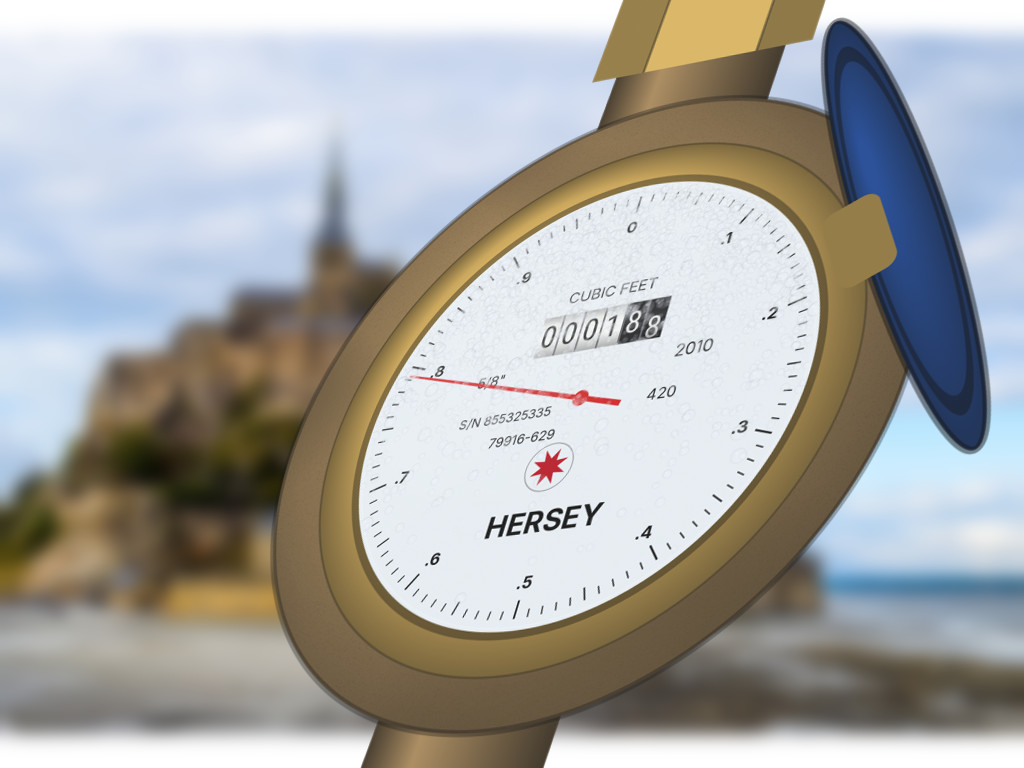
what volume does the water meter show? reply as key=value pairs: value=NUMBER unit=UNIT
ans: value=187.79 unit=ft³
